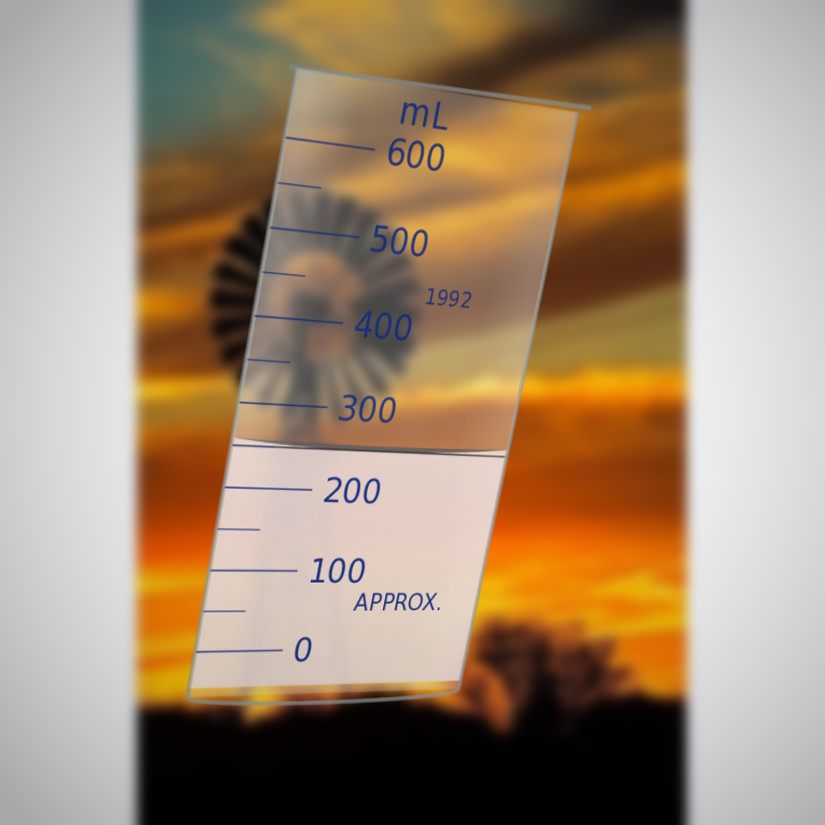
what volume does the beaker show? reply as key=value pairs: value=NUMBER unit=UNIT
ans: value=250 unit=mL
